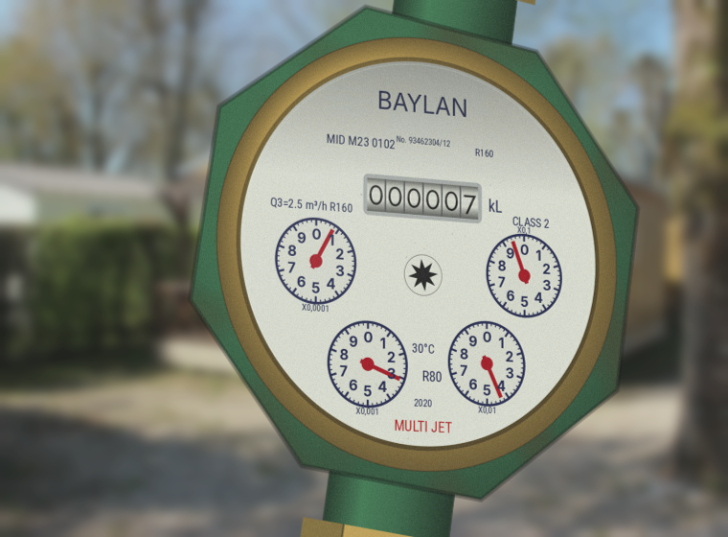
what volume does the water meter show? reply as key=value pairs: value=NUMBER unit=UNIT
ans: value=6.9430 unit=kL
